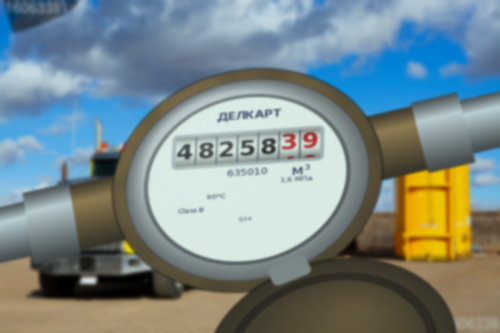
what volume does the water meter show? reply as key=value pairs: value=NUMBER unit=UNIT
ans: value=48258.39 unit=m³
